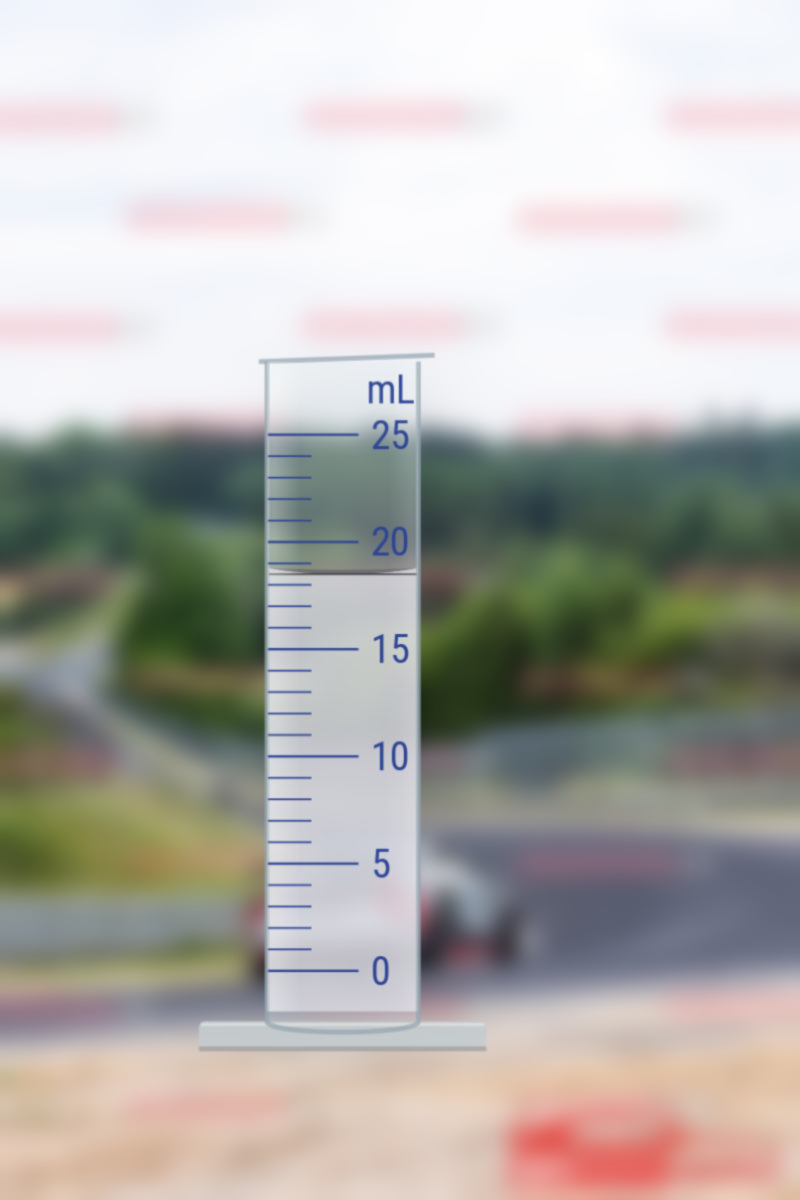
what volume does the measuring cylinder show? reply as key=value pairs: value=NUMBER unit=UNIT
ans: value=18.5 unit=mL
